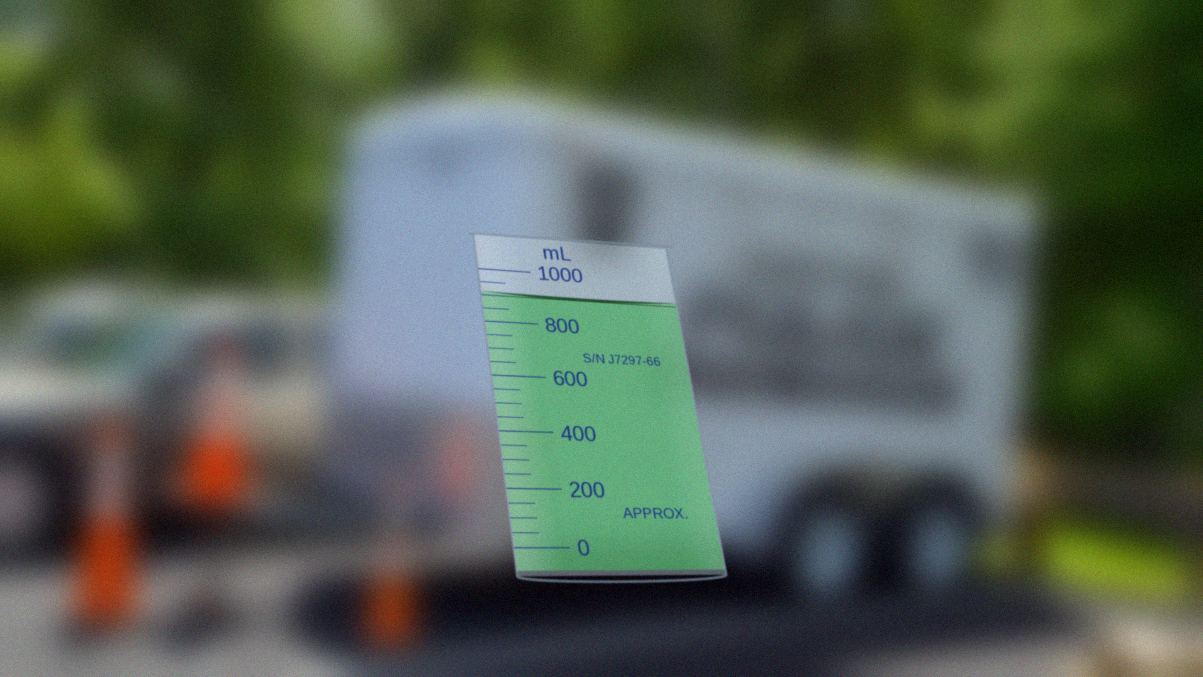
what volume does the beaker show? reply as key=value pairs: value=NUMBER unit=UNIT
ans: value=900 unit=mL
